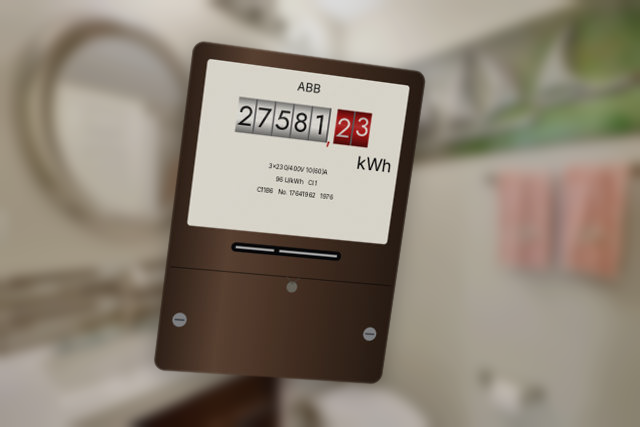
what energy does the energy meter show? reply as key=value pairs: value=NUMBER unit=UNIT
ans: value=27581.23 unit=kWh
